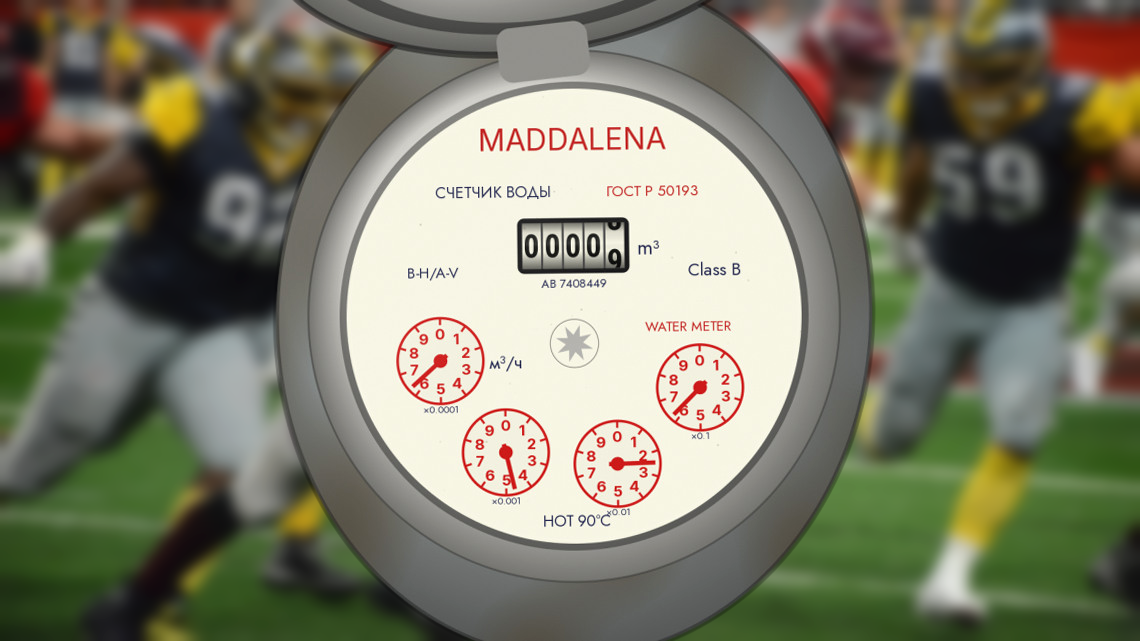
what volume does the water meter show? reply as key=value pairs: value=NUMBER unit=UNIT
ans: value=8.6246 unit=m³
